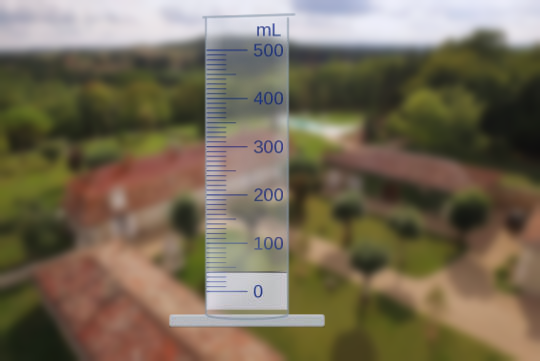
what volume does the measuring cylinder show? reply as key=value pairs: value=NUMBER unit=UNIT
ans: value=40 unit=mL
